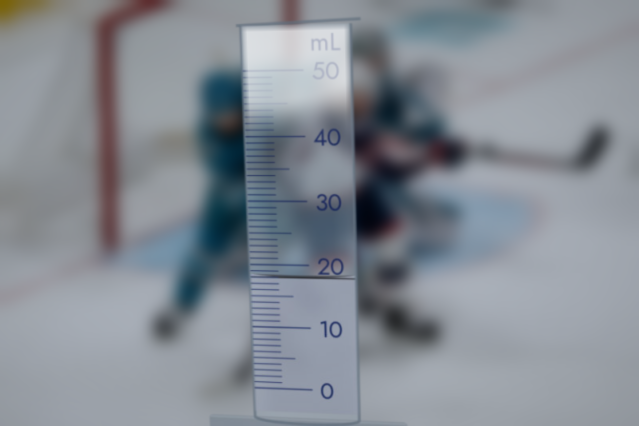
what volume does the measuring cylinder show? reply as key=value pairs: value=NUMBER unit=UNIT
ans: value=18 unit=mL
